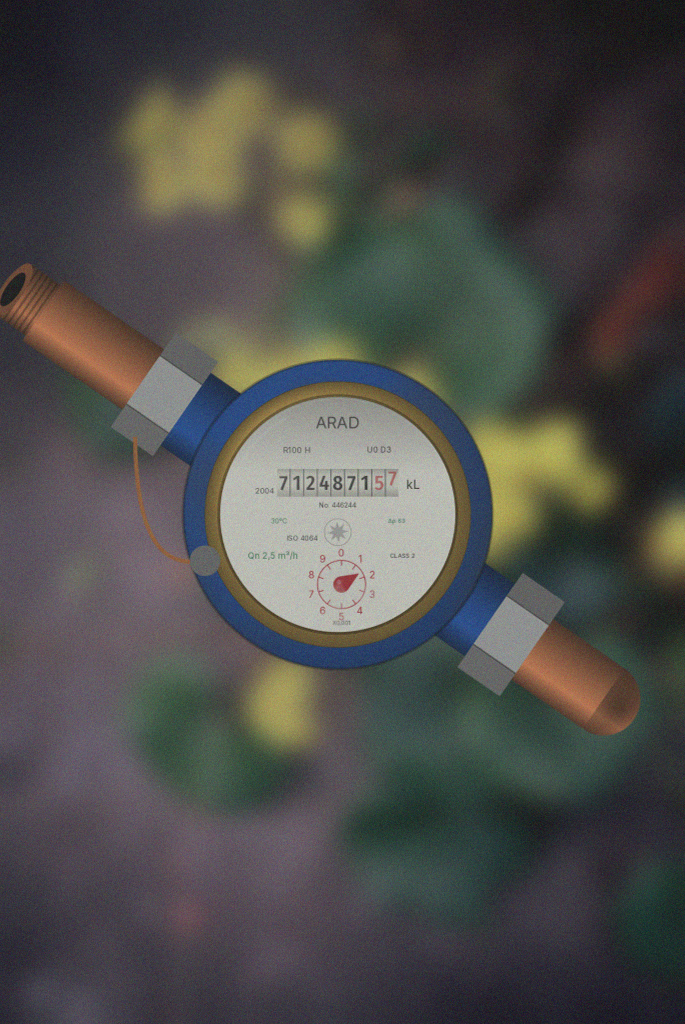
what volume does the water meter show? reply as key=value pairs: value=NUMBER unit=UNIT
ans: value=7124871.571 unit=kL
